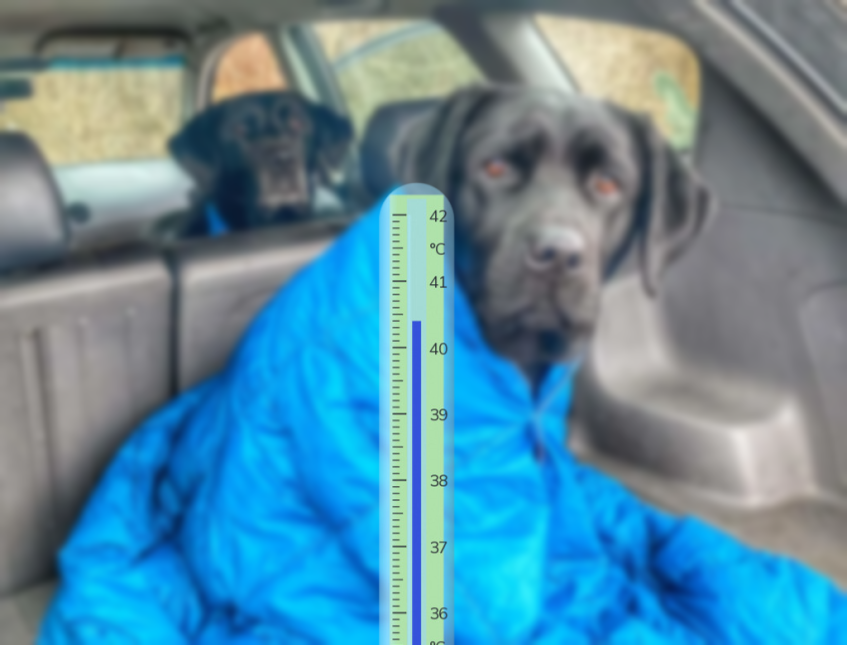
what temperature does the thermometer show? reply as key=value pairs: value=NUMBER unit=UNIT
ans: value=40.4 unit=°C
